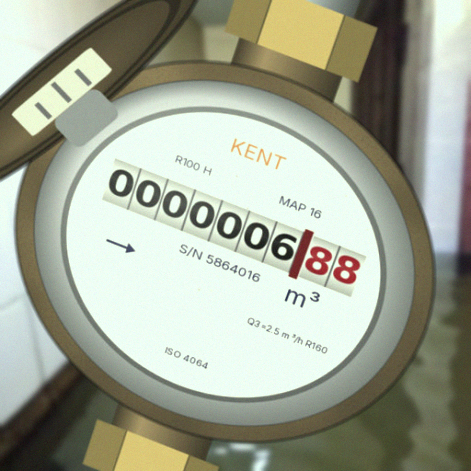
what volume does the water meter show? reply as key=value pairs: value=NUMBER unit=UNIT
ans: value=6.88 unit=m³
